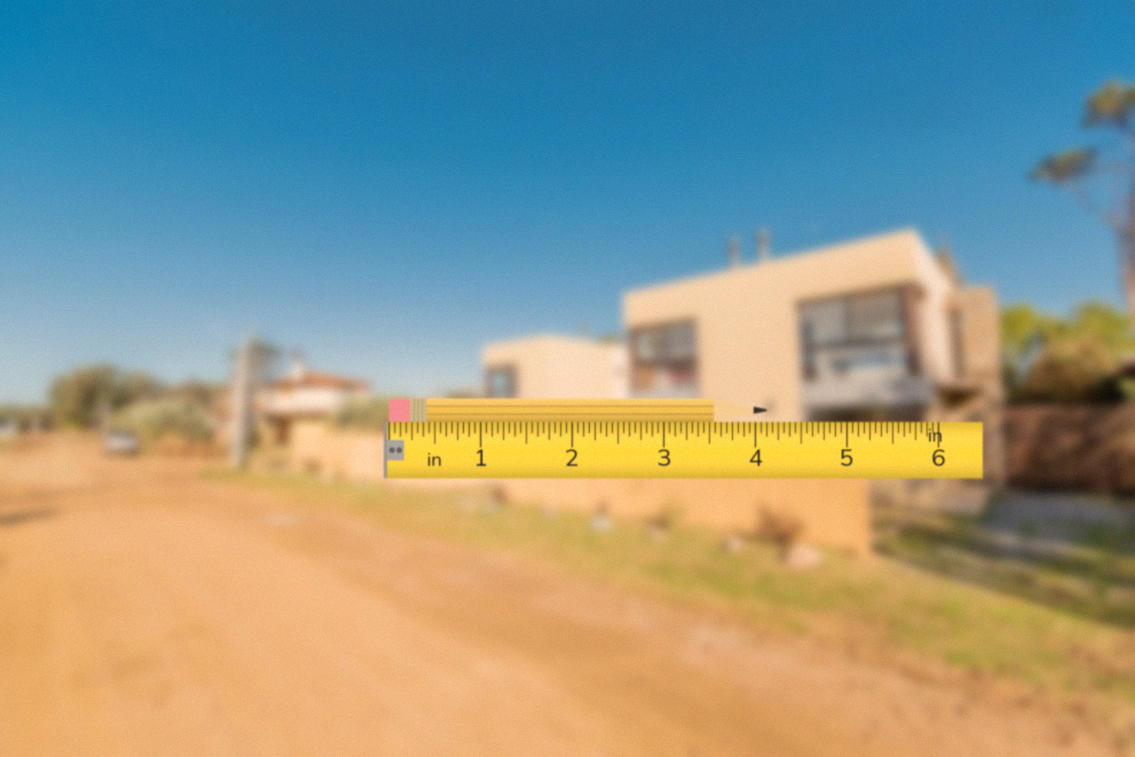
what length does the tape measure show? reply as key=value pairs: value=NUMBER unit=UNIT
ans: value=4.125 unit=in
